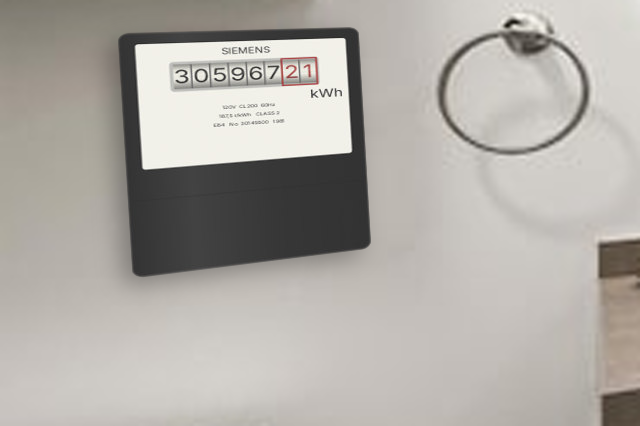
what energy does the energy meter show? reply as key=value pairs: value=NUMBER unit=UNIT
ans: value=305967.21 unit=kWh
